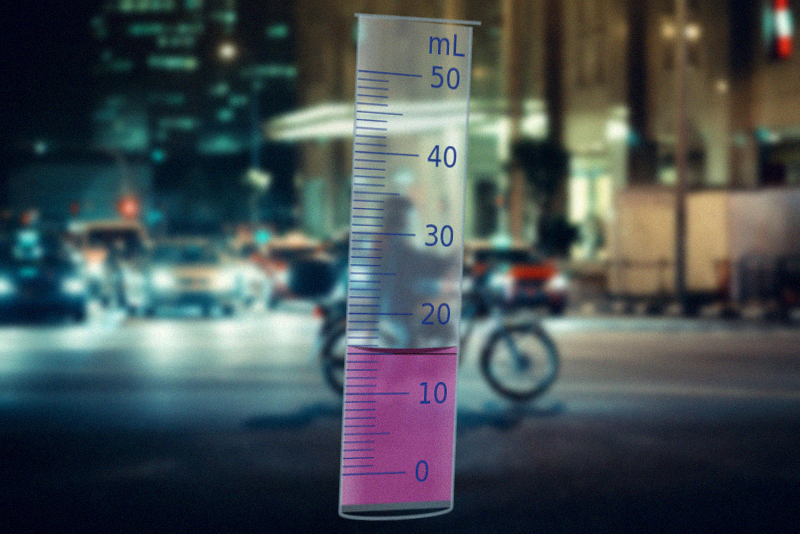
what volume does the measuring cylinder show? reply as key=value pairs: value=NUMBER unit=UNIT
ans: value=15 unit=mL
